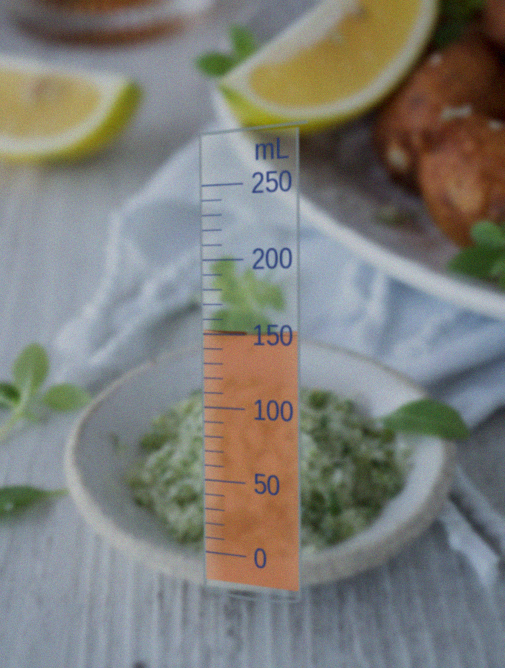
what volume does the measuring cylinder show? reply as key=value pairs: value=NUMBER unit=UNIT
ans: value=150 unit=mL
